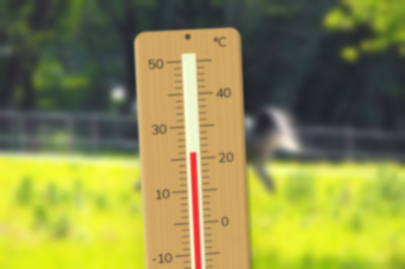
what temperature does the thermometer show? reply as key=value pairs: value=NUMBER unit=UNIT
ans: value=22 unit=°C
